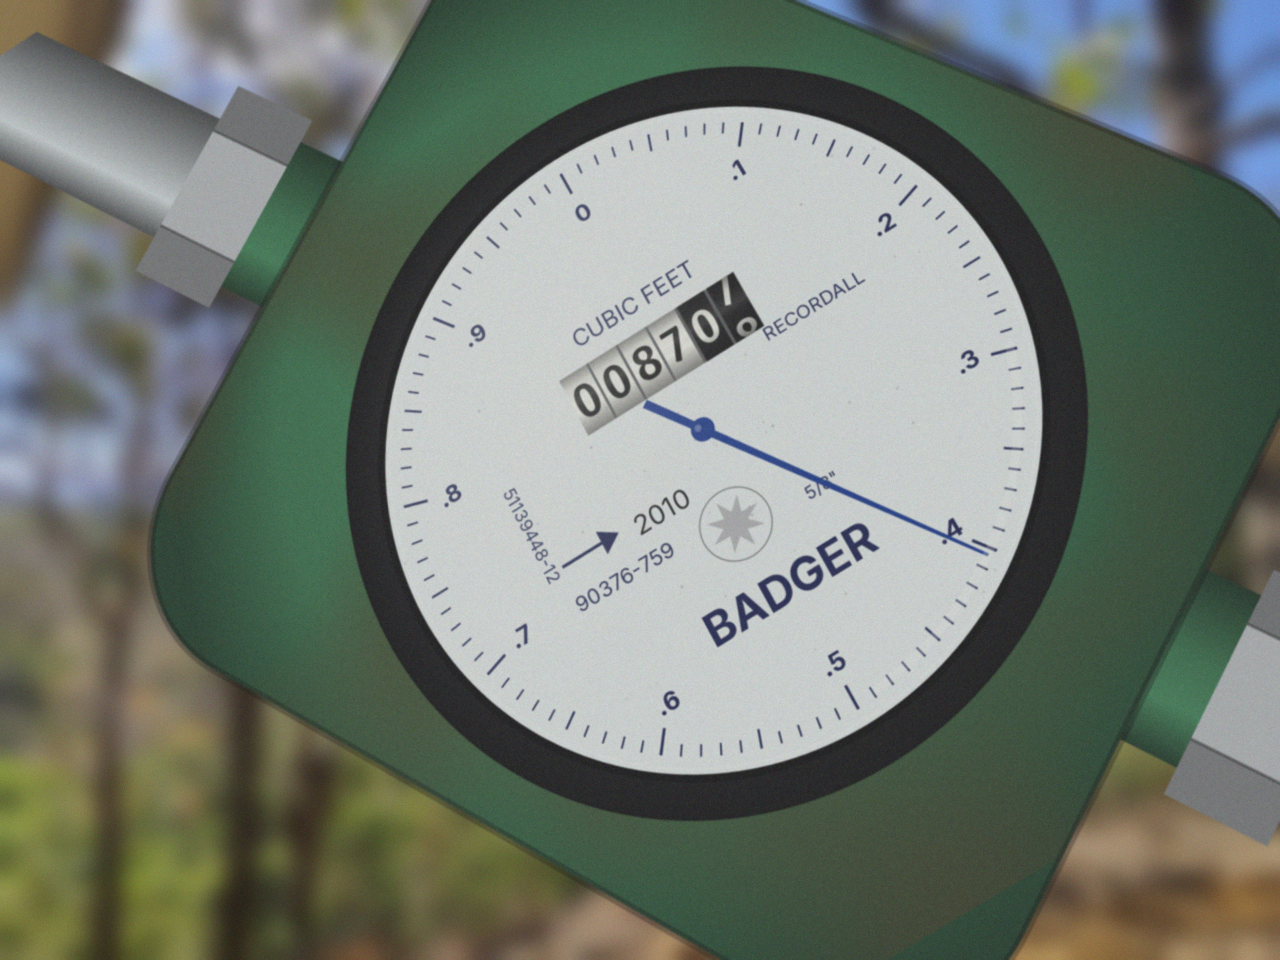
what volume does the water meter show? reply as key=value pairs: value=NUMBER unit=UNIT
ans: value=8707.40 unit=ft³
